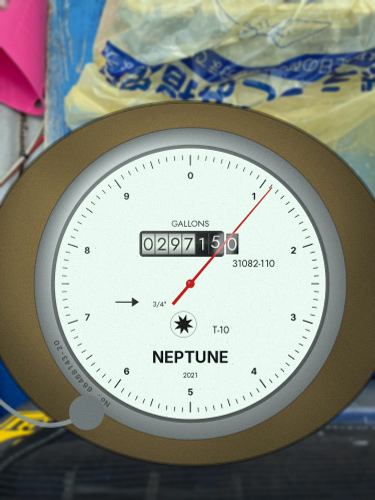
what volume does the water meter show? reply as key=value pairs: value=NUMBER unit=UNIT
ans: value=297151.1 unit=gal
